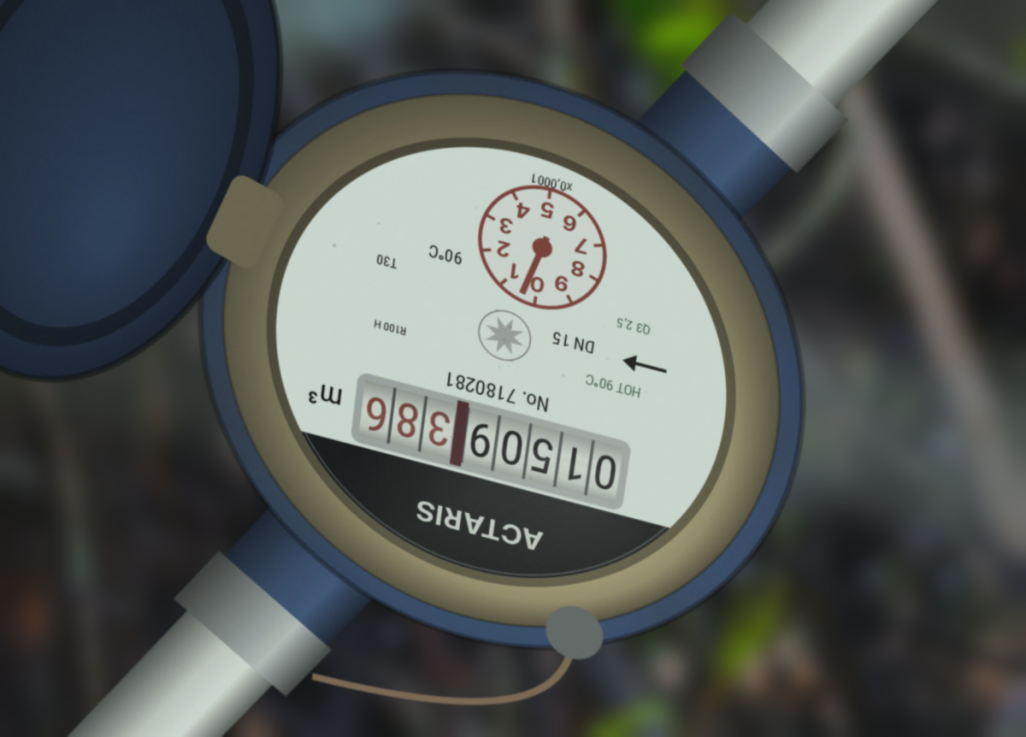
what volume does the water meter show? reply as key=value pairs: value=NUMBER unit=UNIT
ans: value=1509.3860 unit=m³
